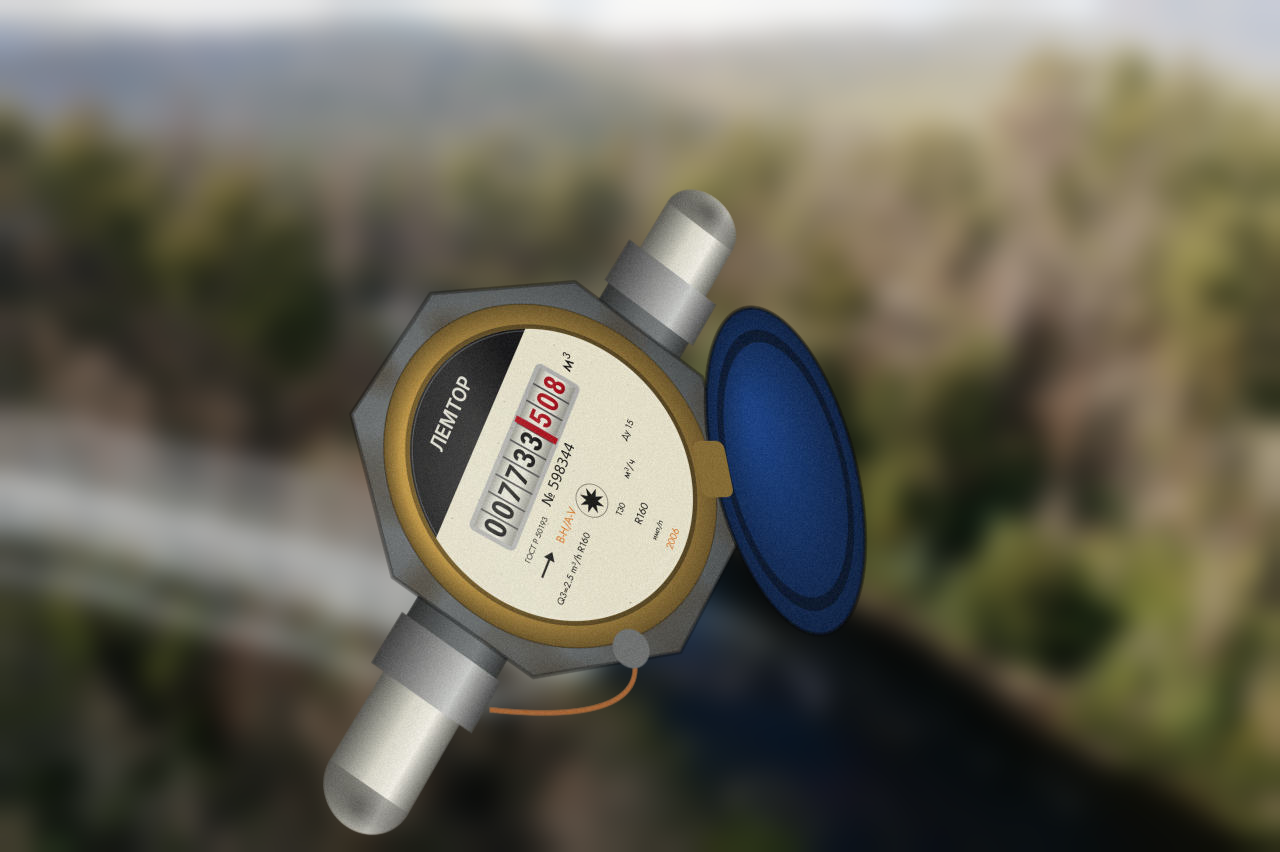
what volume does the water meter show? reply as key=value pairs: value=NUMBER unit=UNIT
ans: value=7733.508 unit=m³
